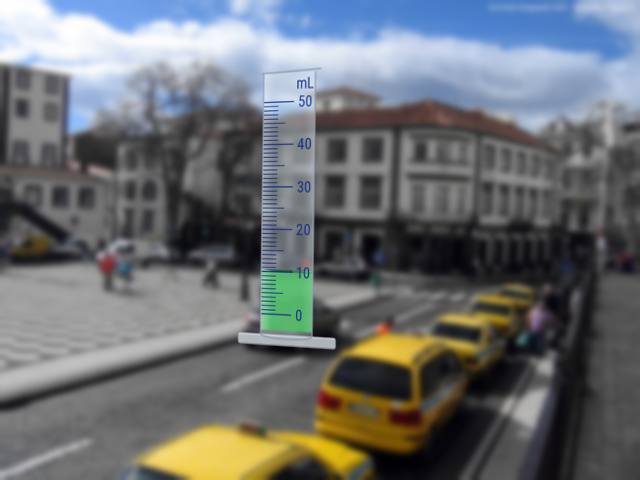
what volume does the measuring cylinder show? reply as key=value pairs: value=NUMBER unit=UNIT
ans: value=10 unit=mL
